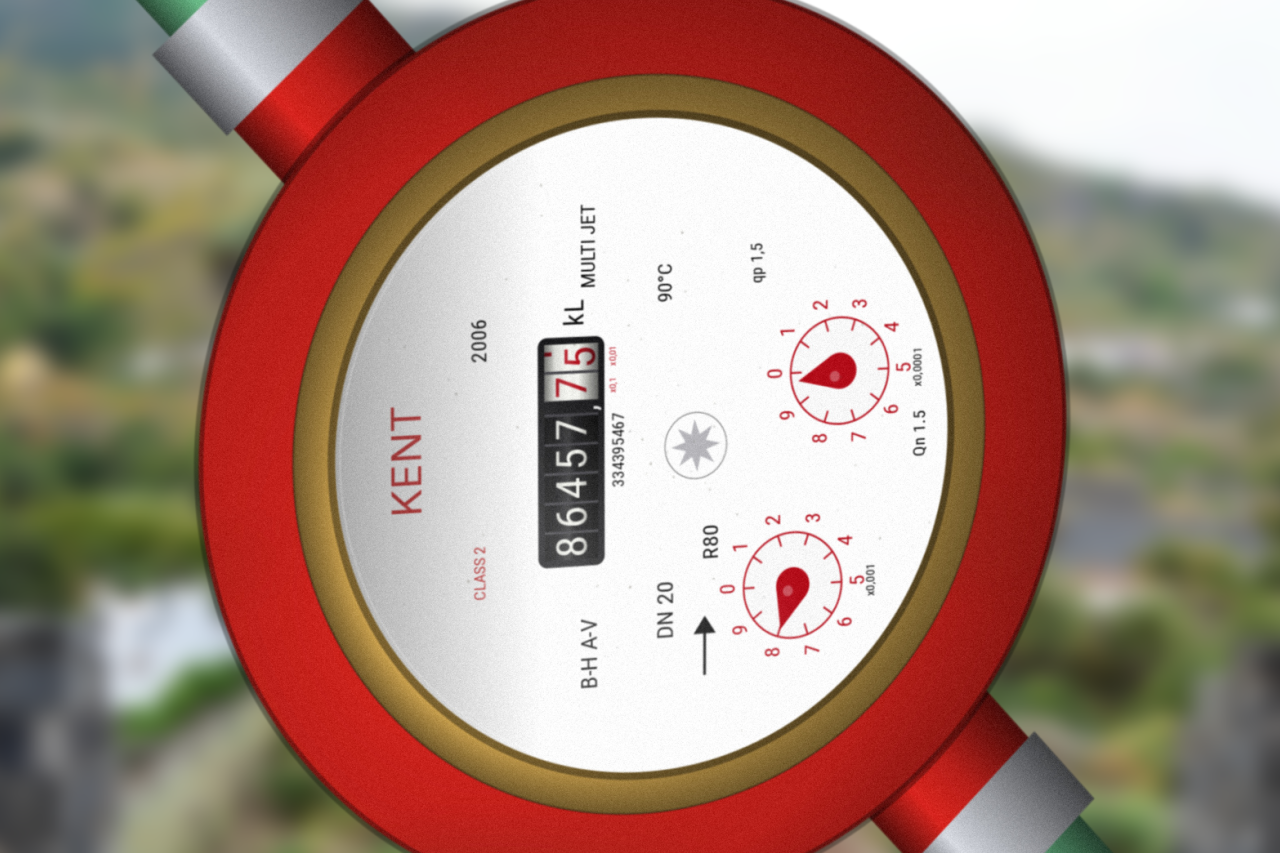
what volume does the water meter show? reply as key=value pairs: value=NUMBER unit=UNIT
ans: value=86457.7479 unit=kL
